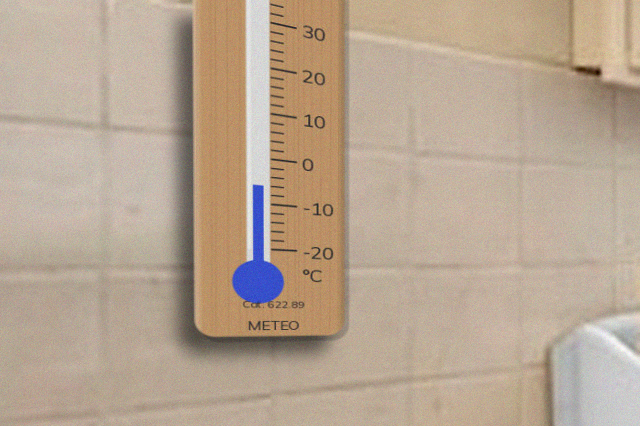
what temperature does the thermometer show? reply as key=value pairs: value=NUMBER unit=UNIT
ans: value=-6 unit=°C
